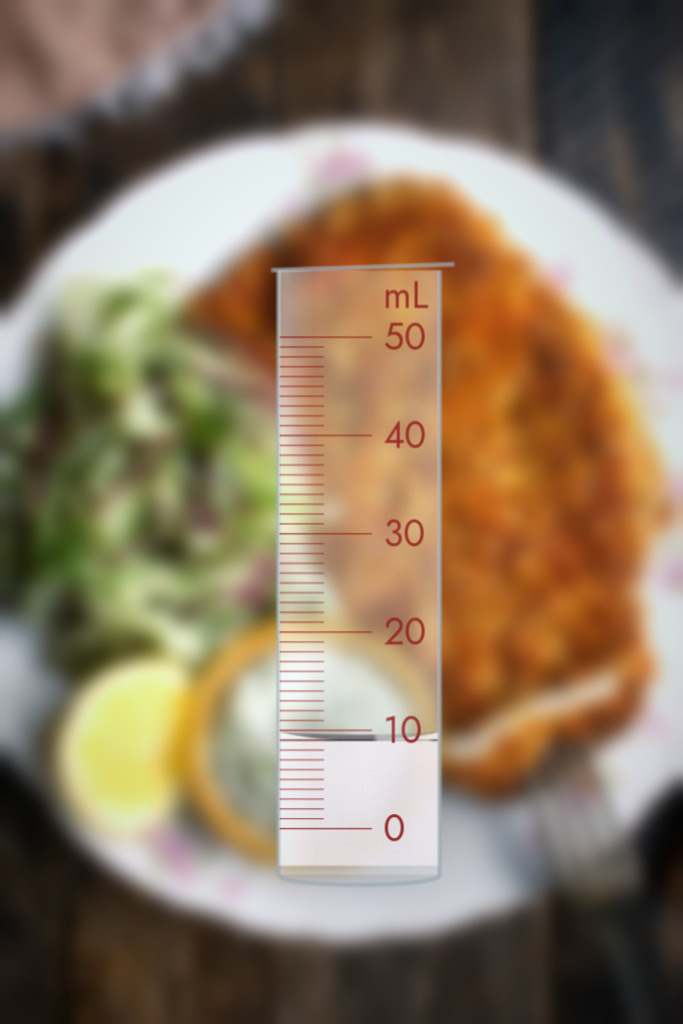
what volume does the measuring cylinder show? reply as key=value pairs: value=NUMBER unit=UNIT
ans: value=9 unit=mL
